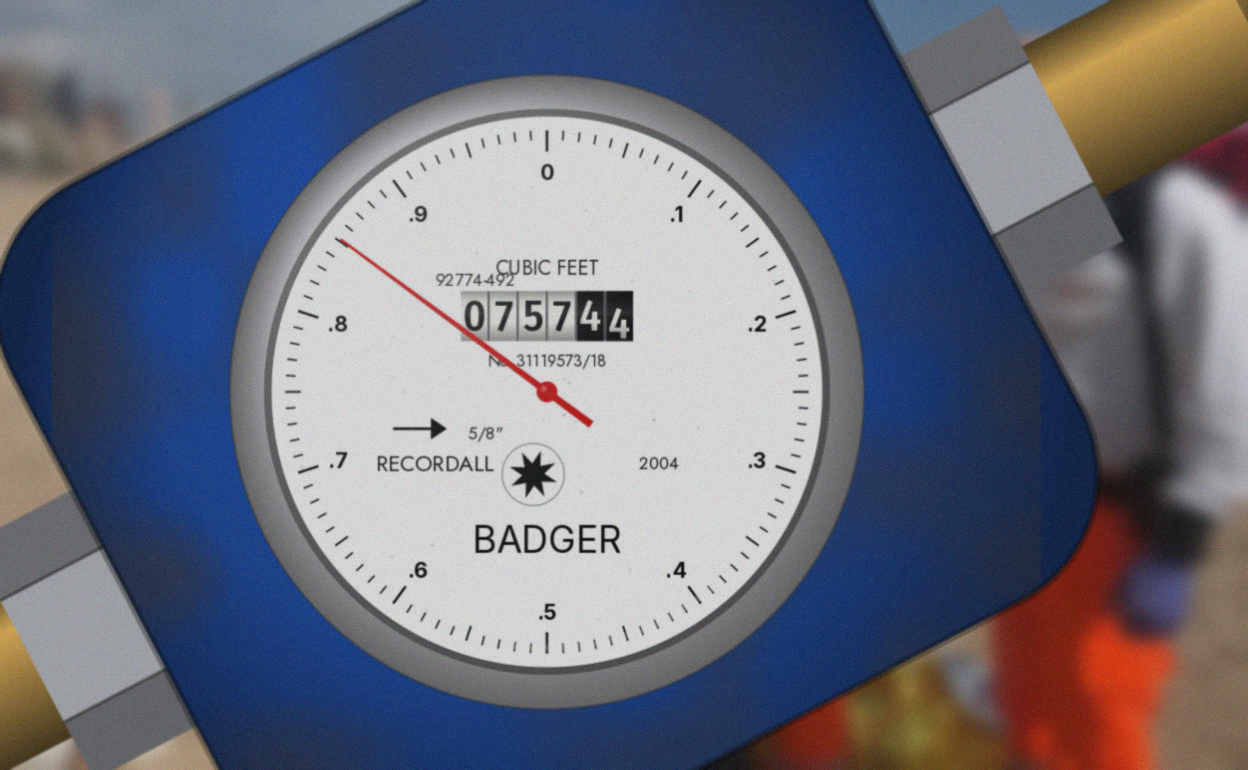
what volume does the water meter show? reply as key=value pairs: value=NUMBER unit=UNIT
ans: value=75743.85 unit=ft³
